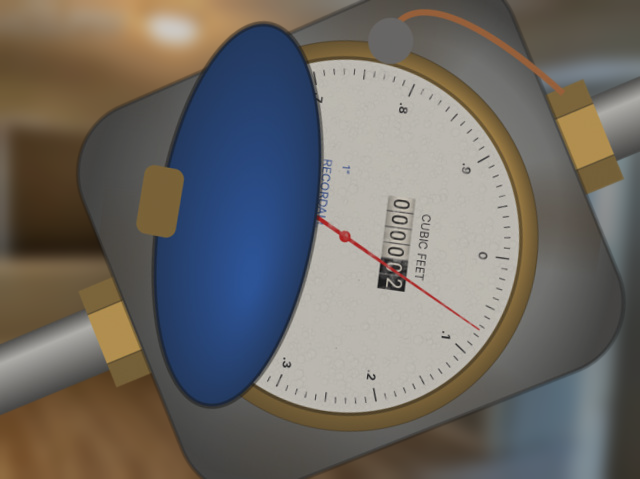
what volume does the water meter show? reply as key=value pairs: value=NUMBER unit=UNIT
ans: value=2.07 unit=ft³
